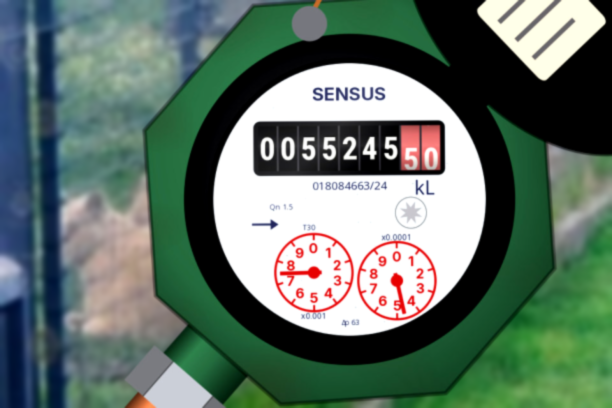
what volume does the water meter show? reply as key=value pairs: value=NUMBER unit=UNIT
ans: value=55245.4974 unit=kL
